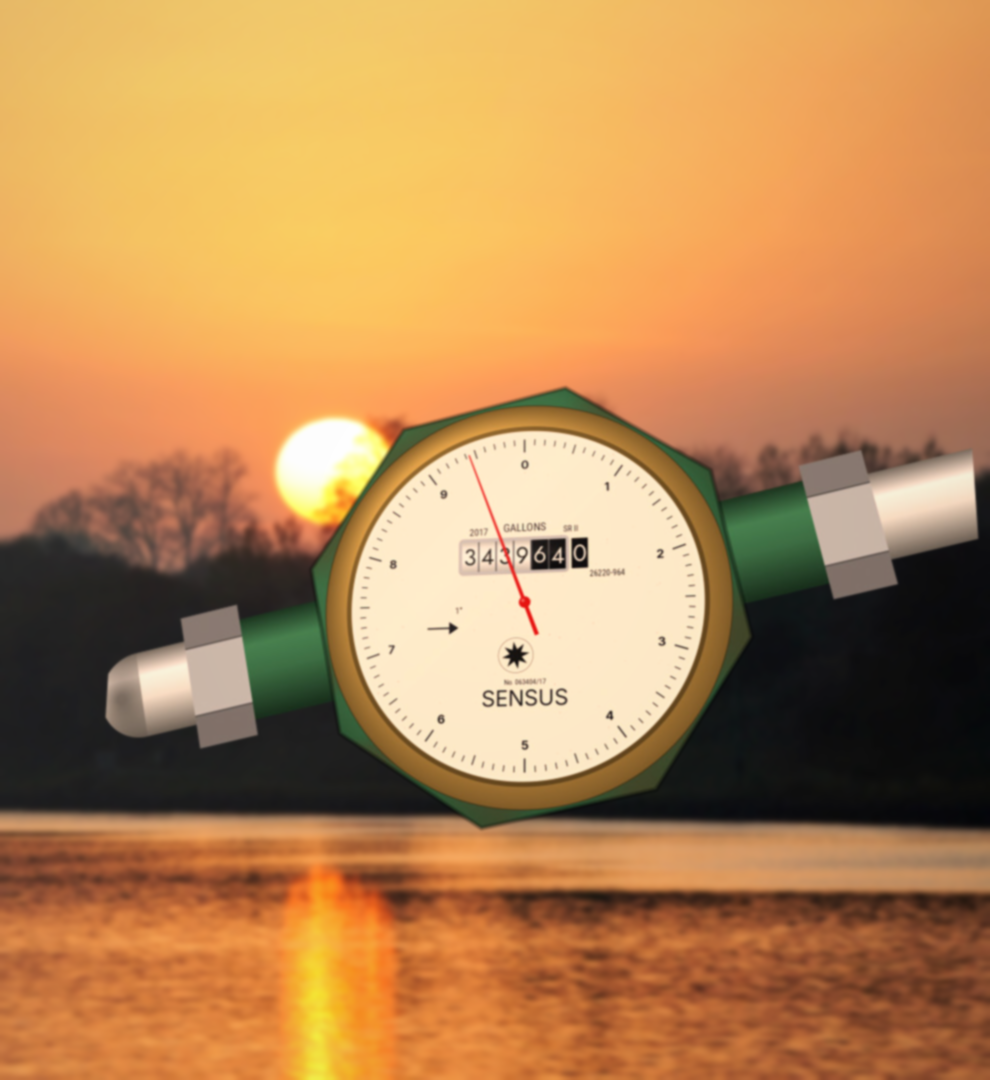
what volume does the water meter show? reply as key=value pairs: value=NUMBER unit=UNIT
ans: value=3439639.4 unit=gal
